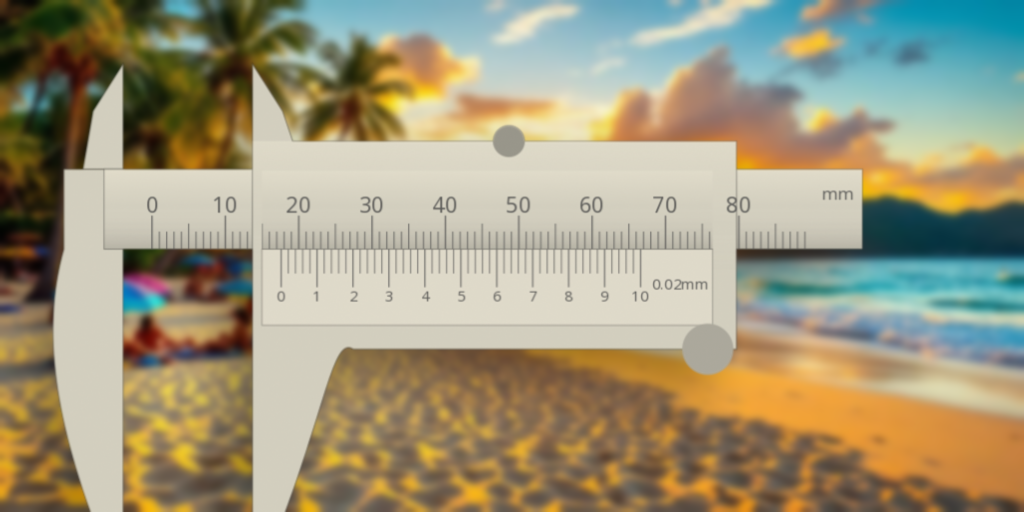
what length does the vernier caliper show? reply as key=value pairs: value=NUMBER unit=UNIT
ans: value=17.6 unit=mm
